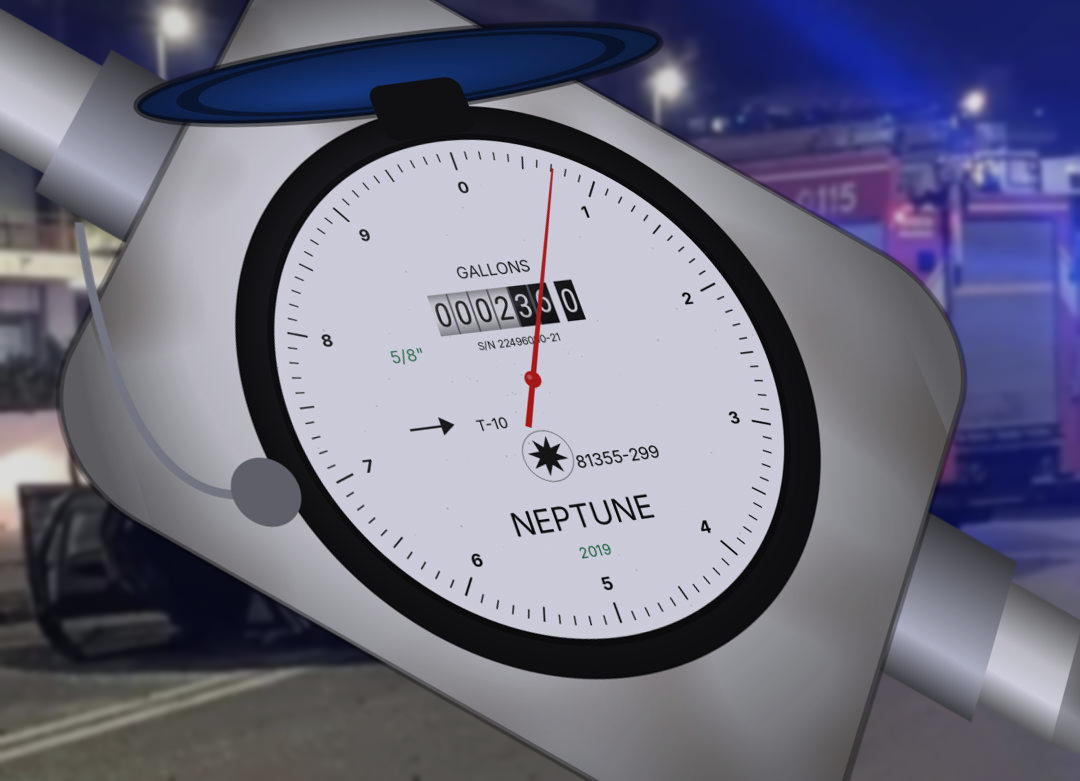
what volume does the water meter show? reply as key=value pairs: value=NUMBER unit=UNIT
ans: value=2360.7 unit=gal
